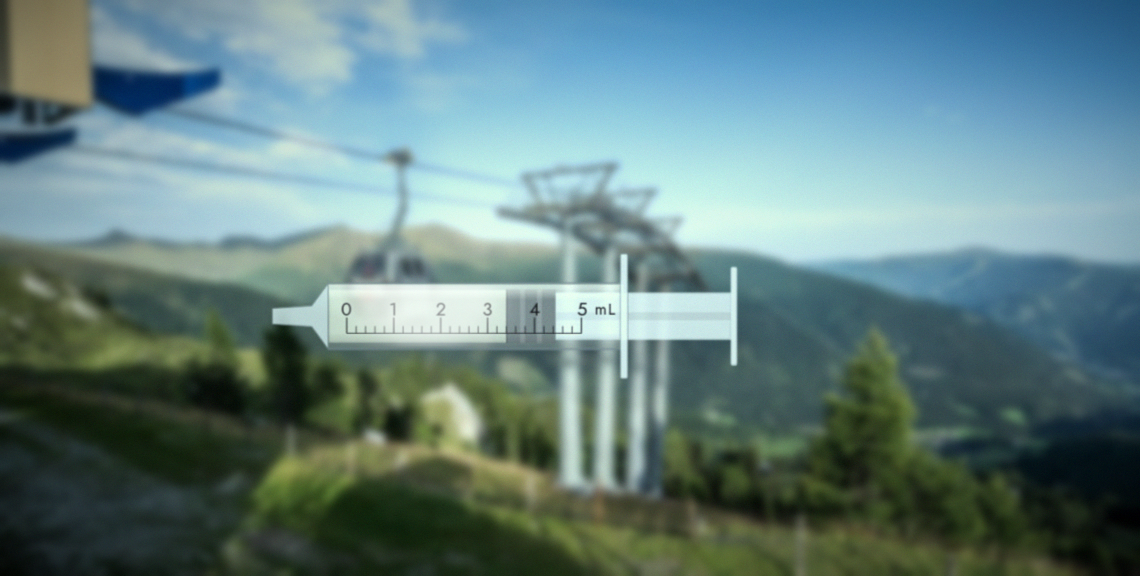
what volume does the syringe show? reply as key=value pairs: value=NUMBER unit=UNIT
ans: value=3.4 unit=mL
